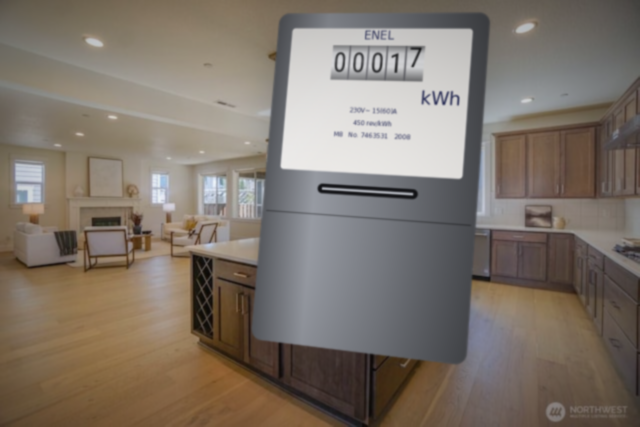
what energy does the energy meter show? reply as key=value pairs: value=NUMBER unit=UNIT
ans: value=17 unit=kWh
